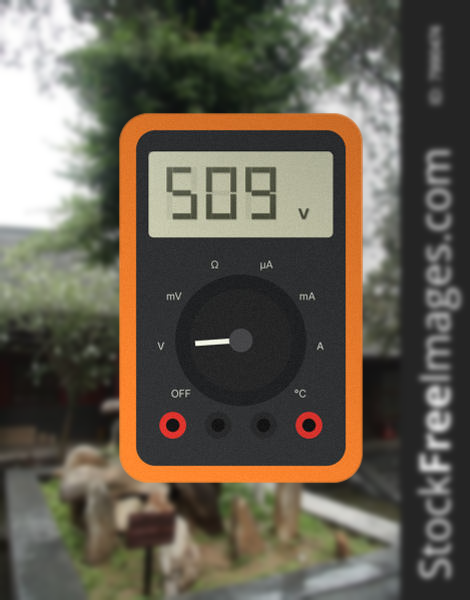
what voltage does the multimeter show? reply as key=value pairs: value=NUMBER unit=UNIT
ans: value=509 unit=V
